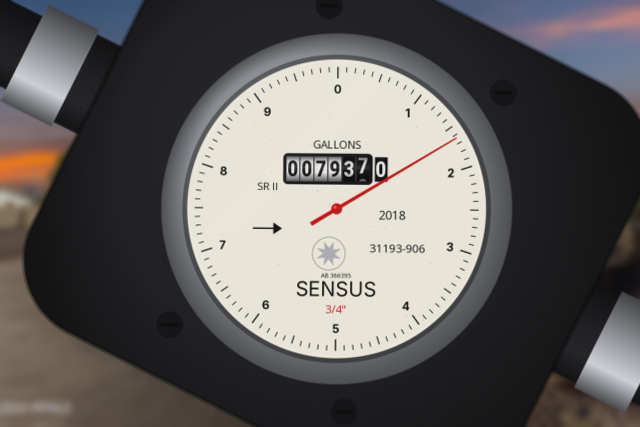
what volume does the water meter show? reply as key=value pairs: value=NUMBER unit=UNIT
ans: value=79371.6 unit=gal
